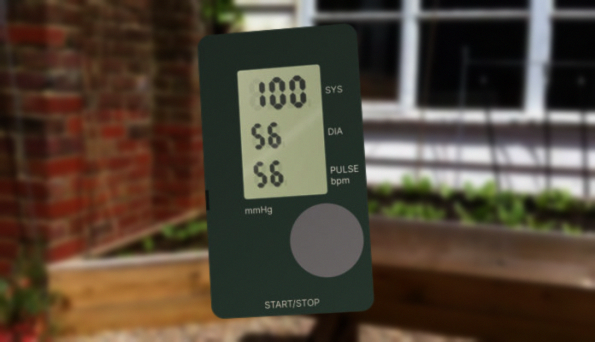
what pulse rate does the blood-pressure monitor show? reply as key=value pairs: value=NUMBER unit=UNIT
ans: value=56 unit=bpm
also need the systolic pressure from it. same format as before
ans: value=100 unit=mmHg
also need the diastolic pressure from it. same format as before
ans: value=56 unit=mmHg
